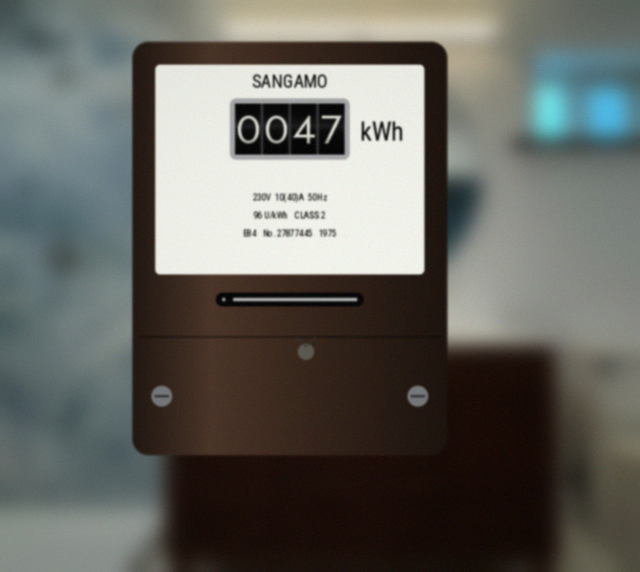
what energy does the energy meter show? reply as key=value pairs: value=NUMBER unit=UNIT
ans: value=47 unit=kWh
